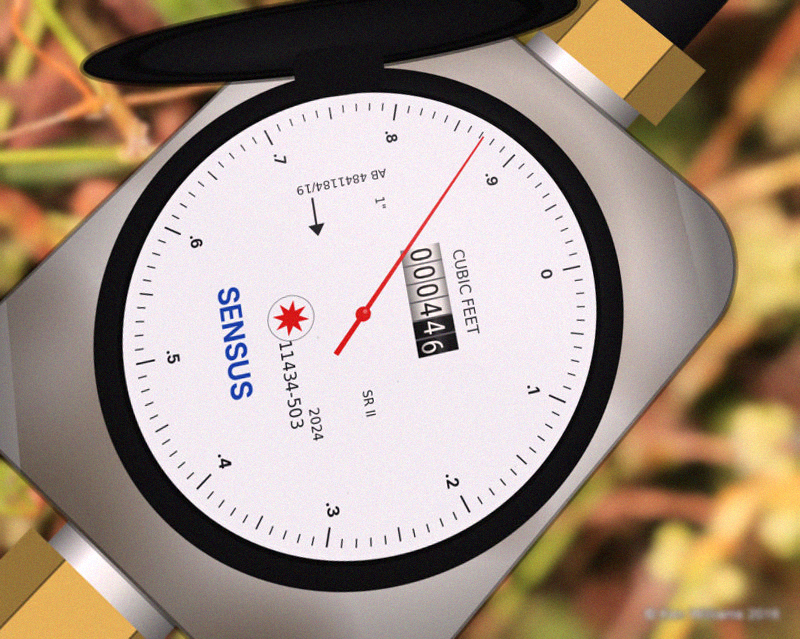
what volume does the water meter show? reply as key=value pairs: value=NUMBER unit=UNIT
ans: value=445.87 unit=ft³
